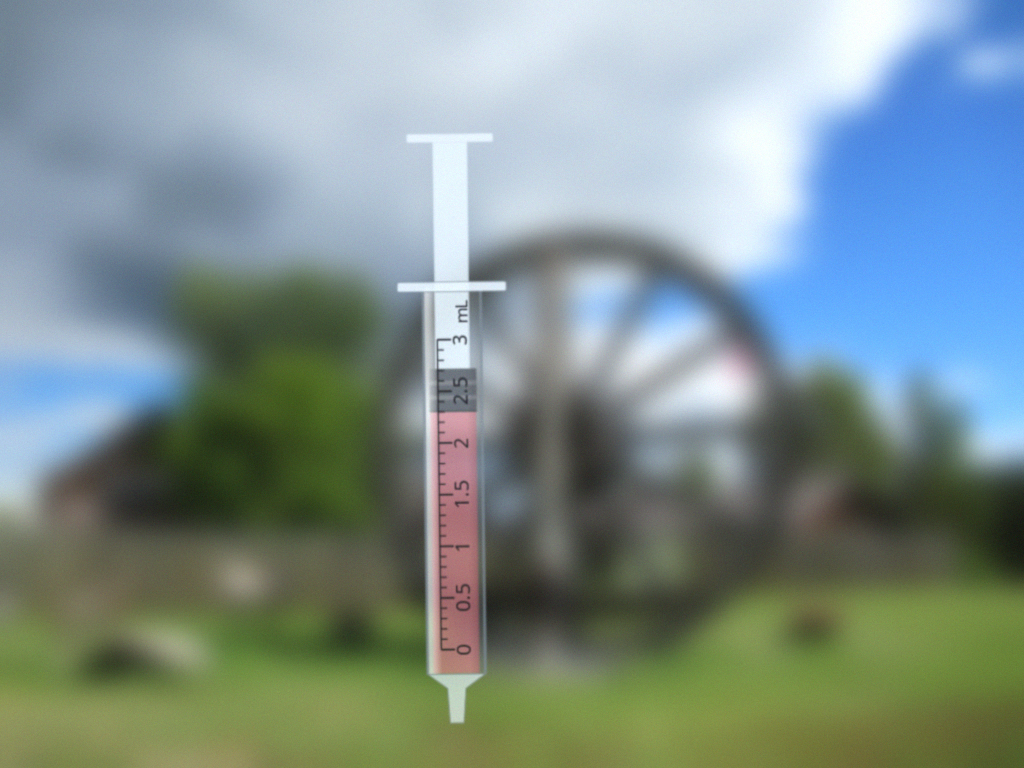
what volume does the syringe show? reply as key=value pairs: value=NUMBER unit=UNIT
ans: value=2.3 unit=mL
